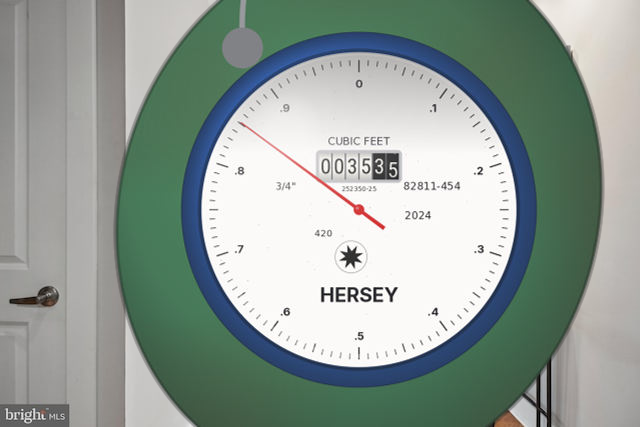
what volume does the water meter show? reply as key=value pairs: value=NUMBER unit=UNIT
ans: value=3534.85 unit=ft³
